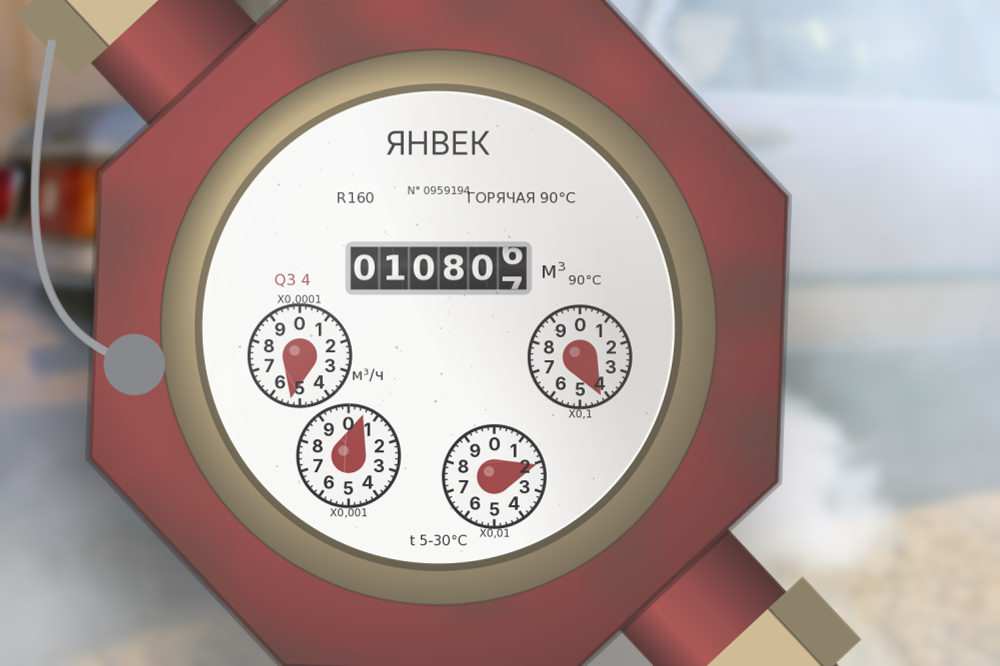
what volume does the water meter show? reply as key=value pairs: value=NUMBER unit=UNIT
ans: value=10806.4205 unit=m³
